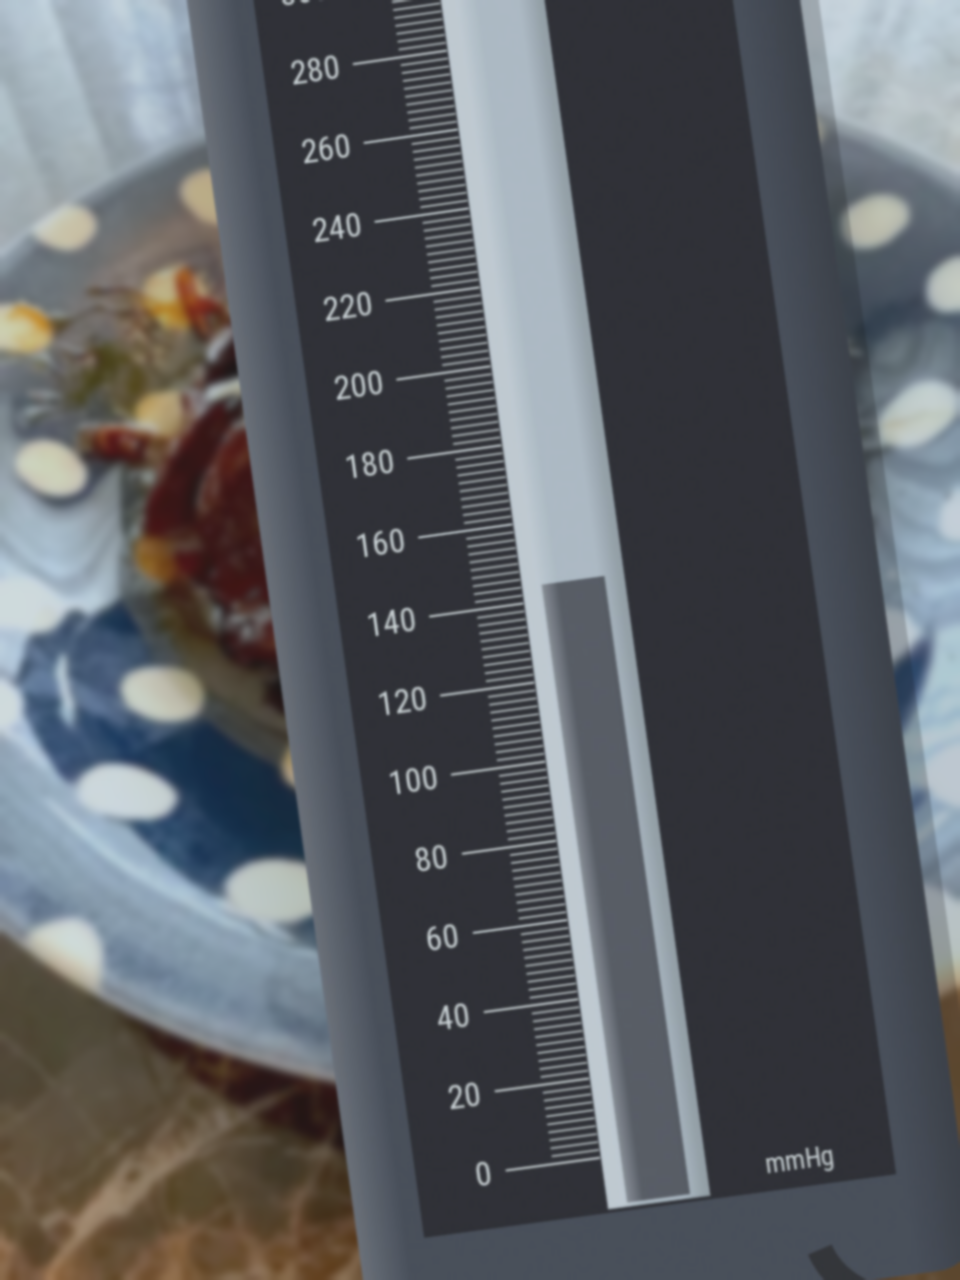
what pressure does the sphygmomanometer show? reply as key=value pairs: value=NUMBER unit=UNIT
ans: value=144 unit=mmHg
